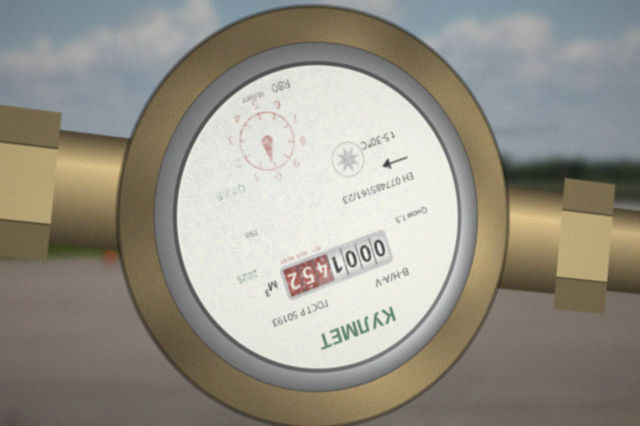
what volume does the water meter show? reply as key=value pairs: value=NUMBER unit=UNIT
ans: value=1.4520 unit=m³
